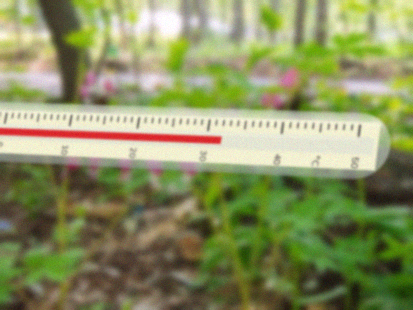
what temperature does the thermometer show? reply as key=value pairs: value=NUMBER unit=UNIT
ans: value=32 unit=°C
